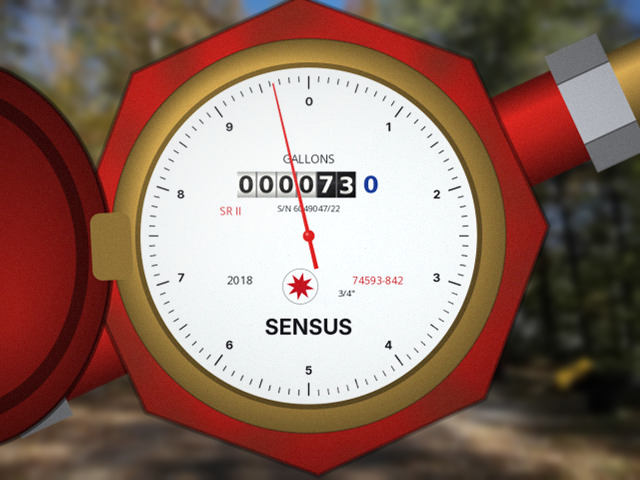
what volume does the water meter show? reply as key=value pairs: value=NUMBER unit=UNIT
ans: value=729.6 unit=gal
